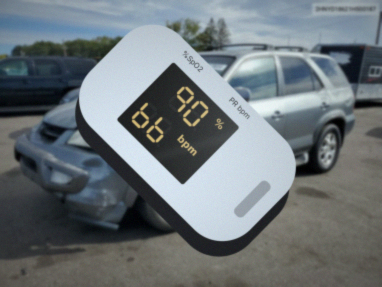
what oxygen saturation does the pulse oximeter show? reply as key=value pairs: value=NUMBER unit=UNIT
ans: value=90 unit=%
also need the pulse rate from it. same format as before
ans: value=66 unit=bpm
